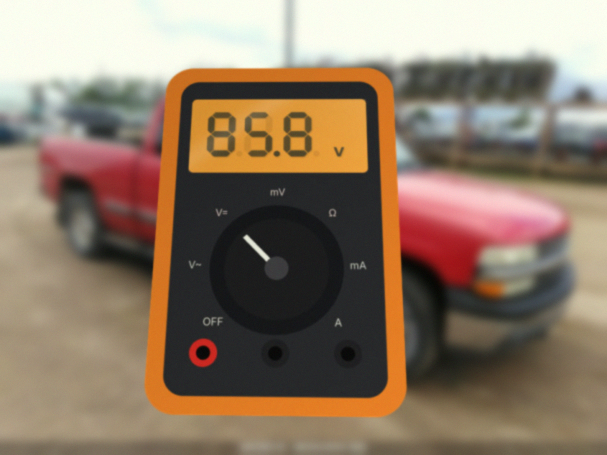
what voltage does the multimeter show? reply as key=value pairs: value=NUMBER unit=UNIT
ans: value=85.8 unit=V
